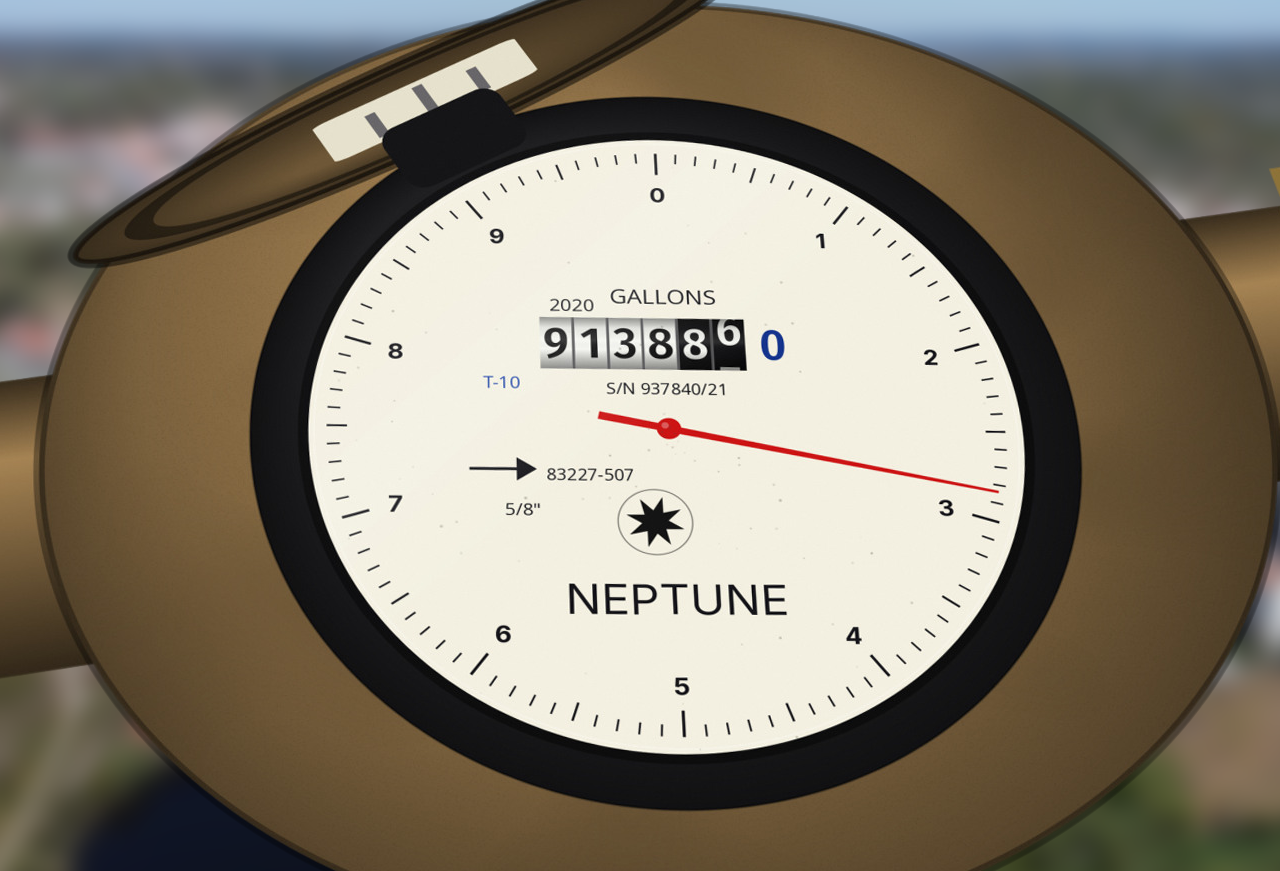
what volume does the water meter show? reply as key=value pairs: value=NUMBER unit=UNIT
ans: value=9138862.8 unit=gal
